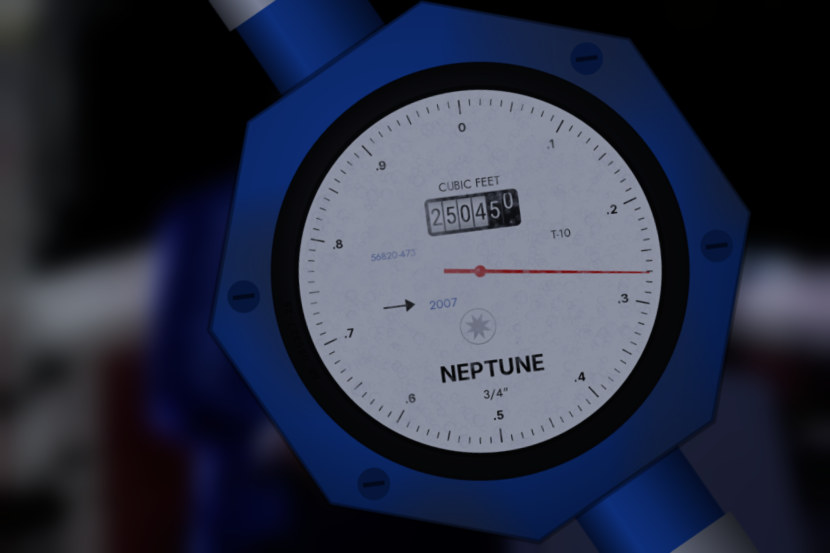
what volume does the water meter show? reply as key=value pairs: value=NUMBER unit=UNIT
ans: value=250450.27 unit=ft³
